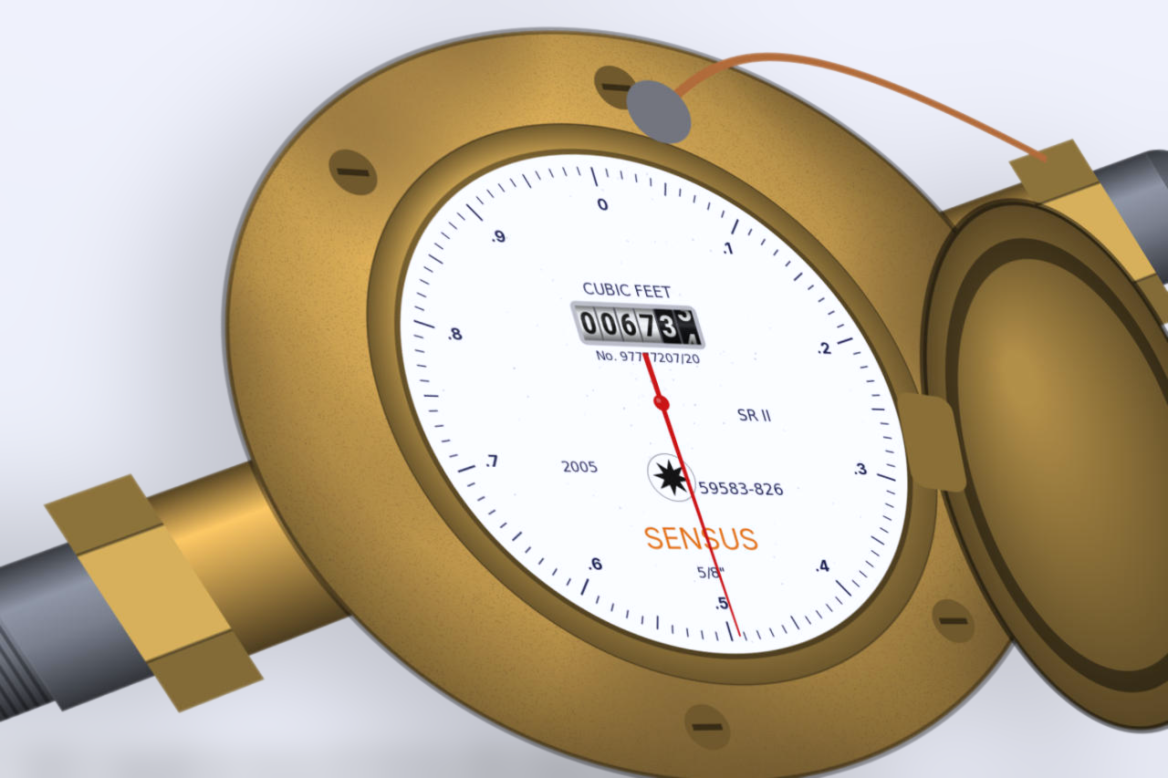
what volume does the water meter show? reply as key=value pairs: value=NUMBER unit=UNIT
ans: value=6733.49 unit=ft³
